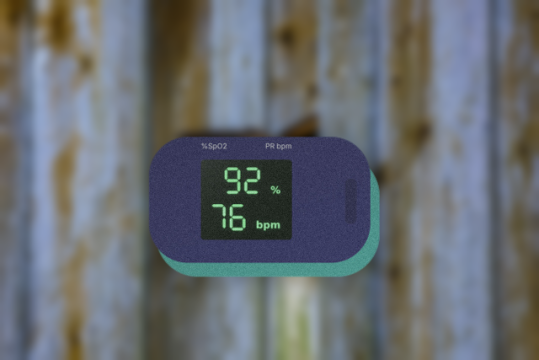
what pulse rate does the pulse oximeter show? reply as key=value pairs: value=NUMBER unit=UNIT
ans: value=76 unit=bpm
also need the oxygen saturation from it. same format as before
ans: value=92 unit=%
